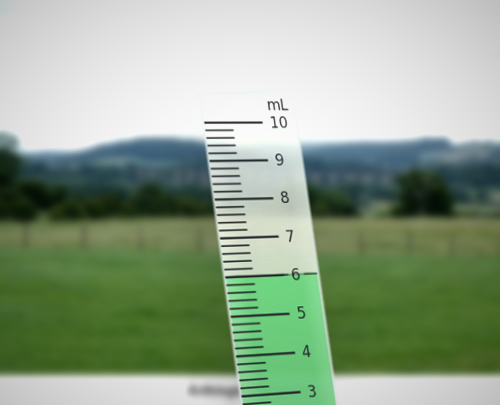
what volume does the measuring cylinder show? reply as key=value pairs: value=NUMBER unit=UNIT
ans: value=6 unit=mL
